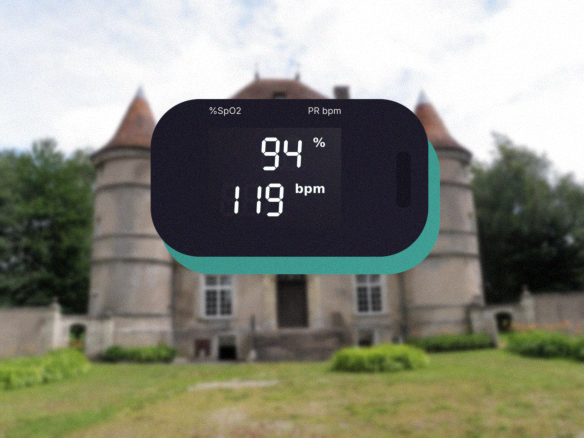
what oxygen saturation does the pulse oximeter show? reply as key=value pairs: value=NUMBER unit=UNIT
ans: value=94 unit=%
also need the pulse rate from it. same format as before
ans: value=119 unit=bpm
